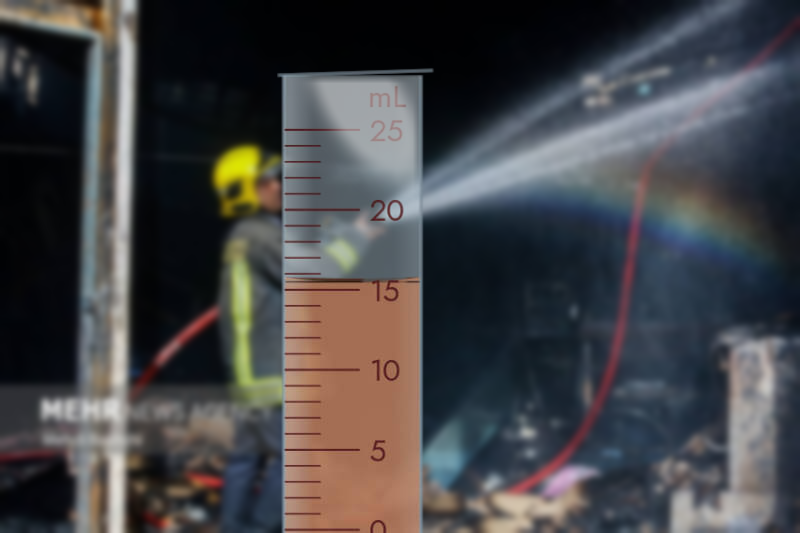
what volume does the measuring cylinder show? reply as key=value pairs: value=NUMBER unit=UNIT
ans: value=15.5 unit=mL
